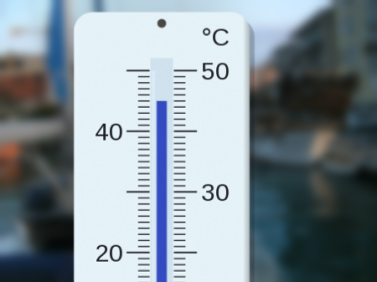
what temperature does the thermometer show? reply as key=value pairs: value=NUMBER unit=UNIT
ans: value=45 unit=°C
